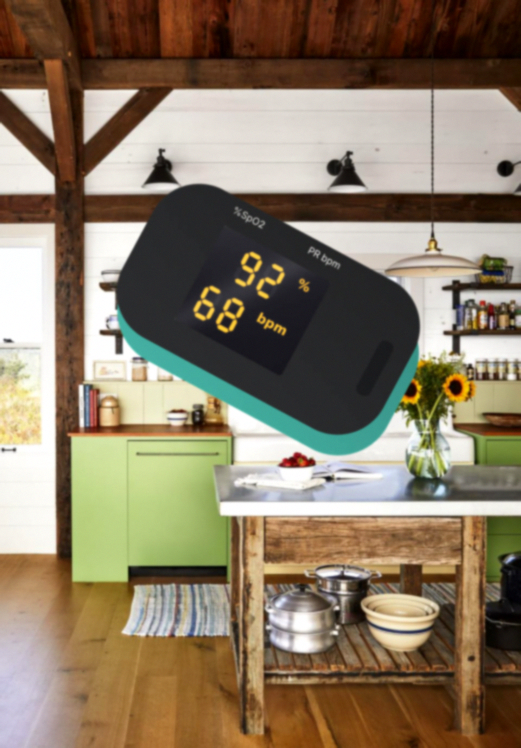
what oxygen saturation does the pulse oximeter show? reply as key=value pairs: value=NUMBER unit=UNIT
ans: value=92 unit=%
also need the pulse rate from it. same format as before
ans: value=68 unit=bpm
